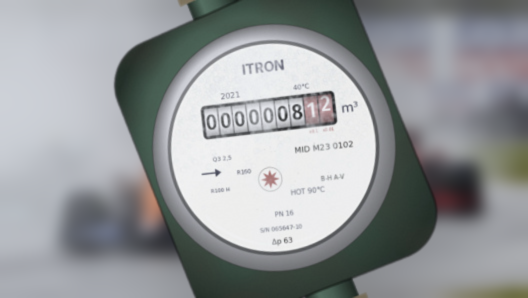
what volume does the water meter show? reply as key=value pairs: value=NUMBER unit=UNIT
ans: value=8.12 unit=m³
